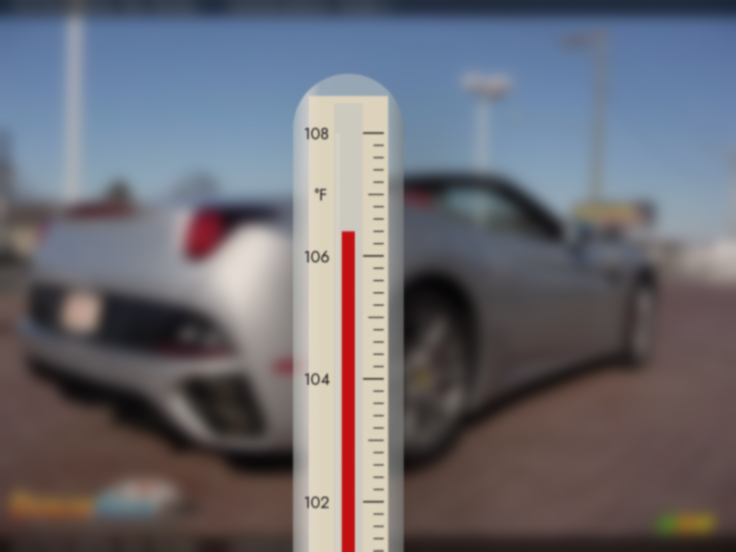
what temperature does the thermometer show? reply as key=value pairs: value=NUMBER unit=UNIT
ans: value=106.4 unit=°F
